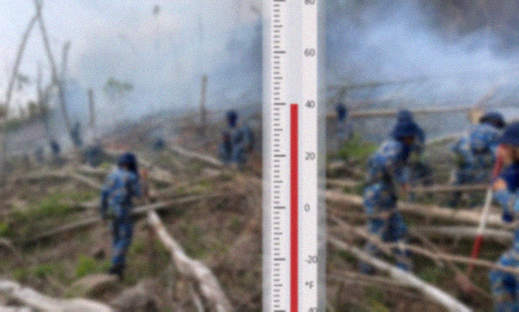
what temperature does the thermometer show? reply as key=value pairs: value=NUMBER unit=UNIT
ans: value=40 unit=°F
